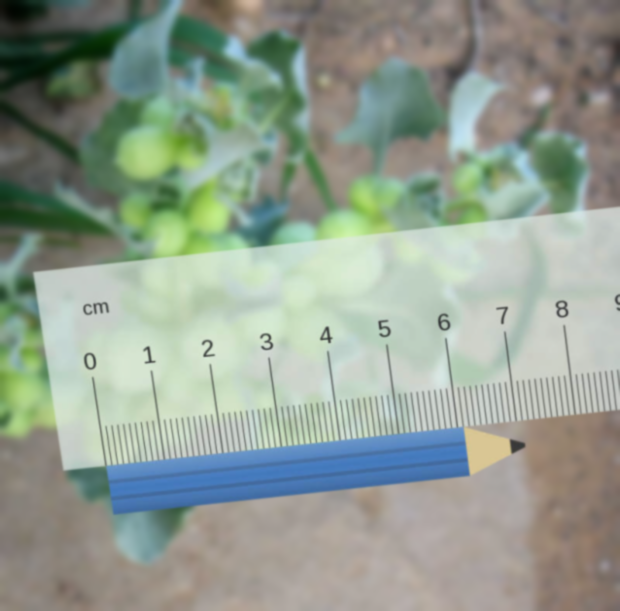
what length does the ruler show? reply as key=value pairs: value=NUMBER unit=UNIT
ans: value=7.1 unit=cm
